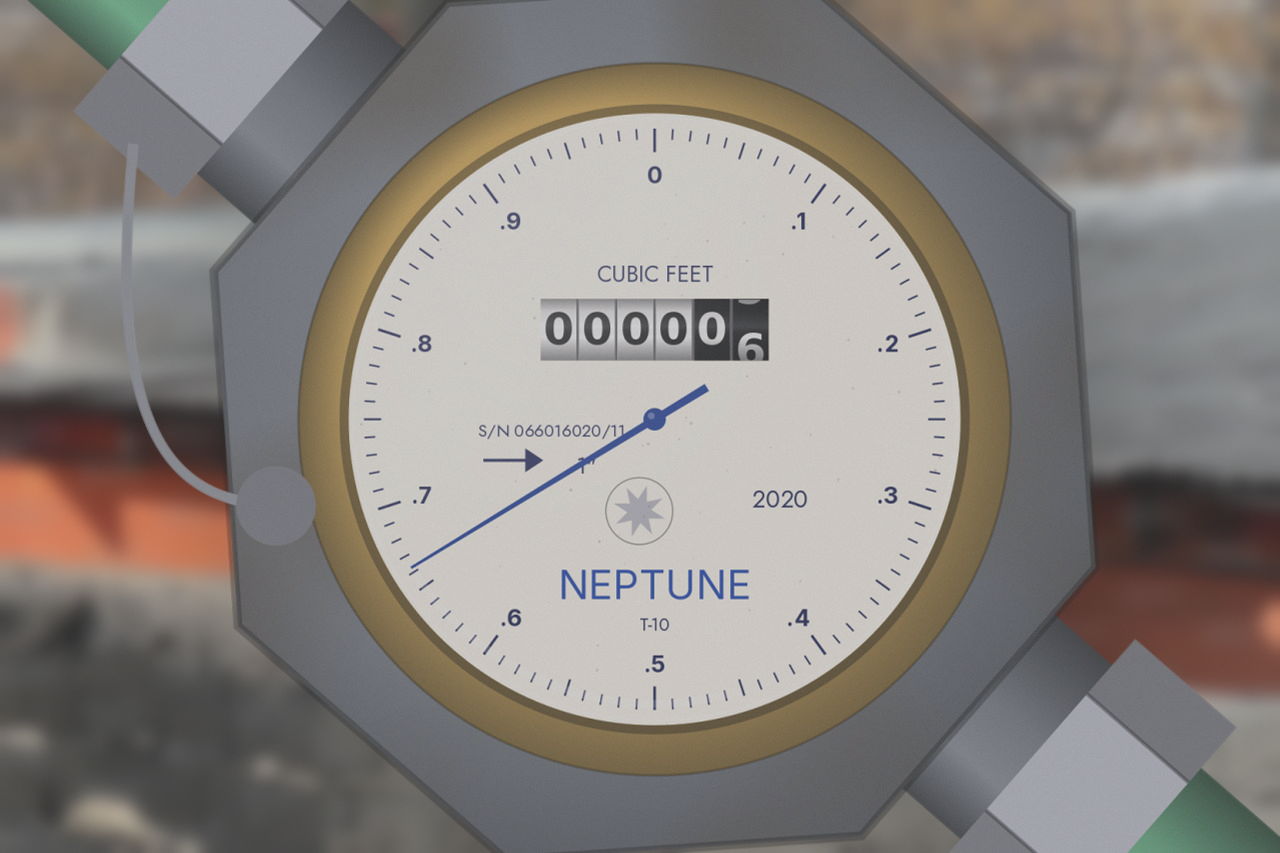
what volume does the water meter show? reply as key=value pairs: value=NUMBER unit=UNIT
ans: value=5.66 unit=ft³
